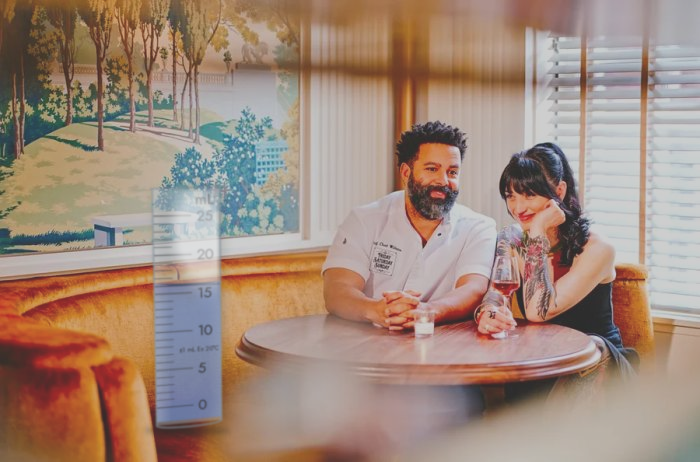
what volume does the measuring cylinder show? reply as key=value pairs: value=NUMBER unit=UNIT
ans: value=16 unit=mL
